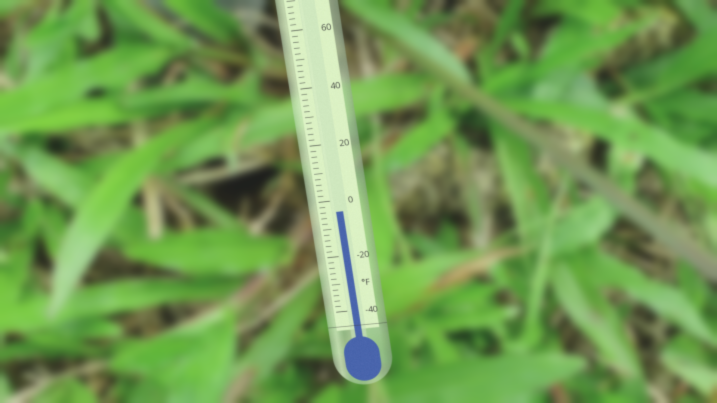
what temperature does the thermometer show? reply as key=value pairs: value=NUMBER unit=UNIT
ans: value=-4 unit=°F
